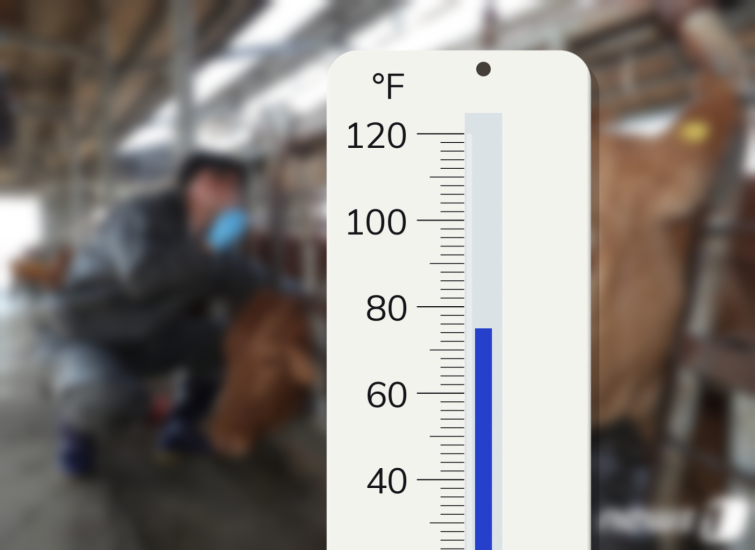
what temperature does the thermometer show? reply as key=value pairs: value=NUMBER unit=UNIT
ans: value=75 unit=°F
